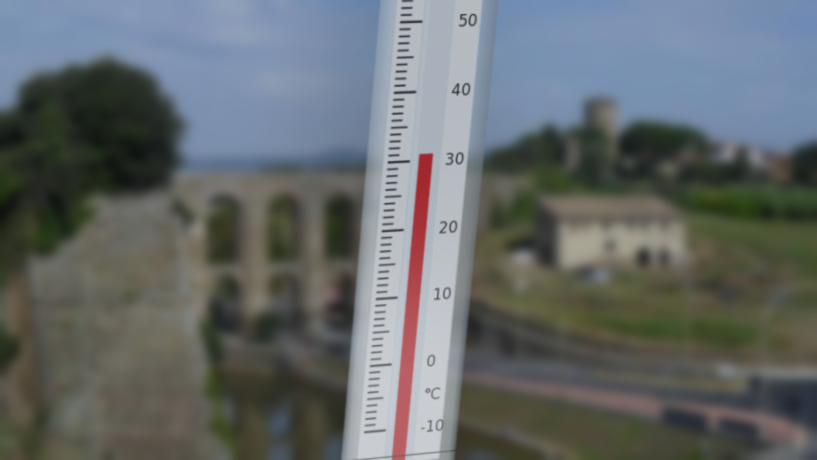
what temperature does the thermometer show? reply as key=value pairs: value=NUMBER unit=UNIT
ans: value=31 unit=°C
